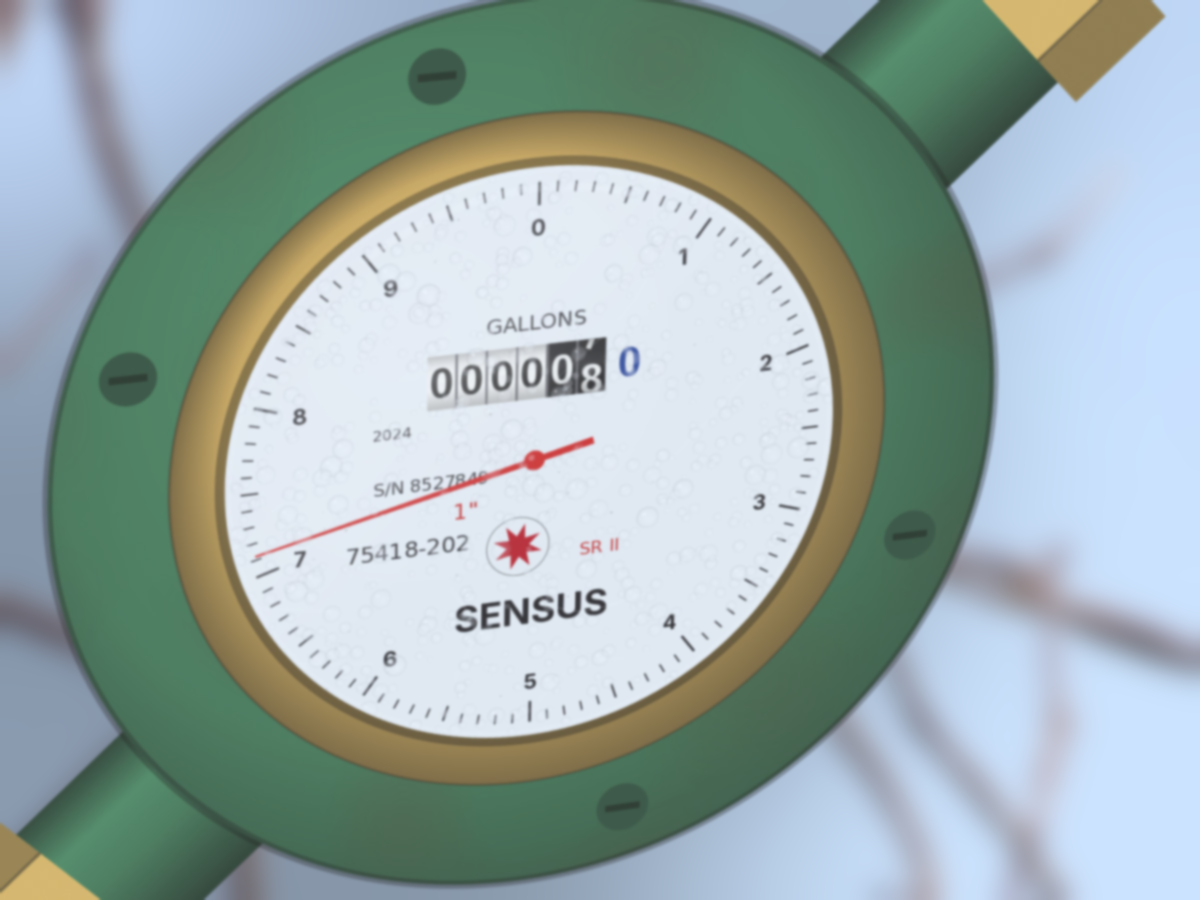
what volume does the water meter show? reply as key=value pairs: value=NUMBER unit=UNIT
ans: value=77.1 unit=gal
